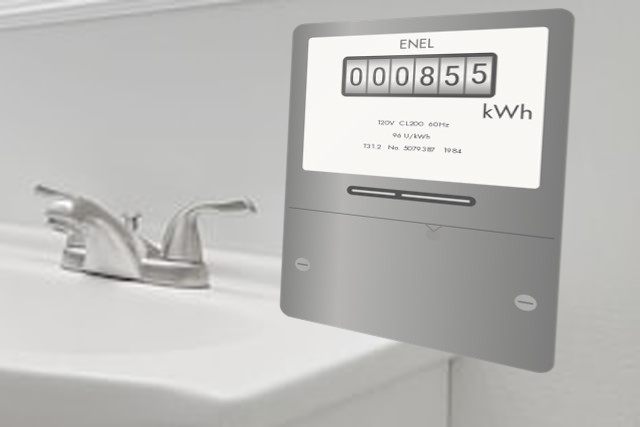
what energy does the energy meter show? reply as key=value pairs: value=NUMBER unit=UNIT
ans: value=855 unit=kWh
